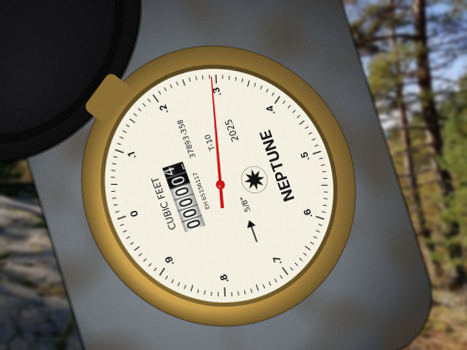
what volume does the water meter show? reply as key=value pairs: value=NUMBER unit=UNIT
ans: value=4.29 unit=ft³
